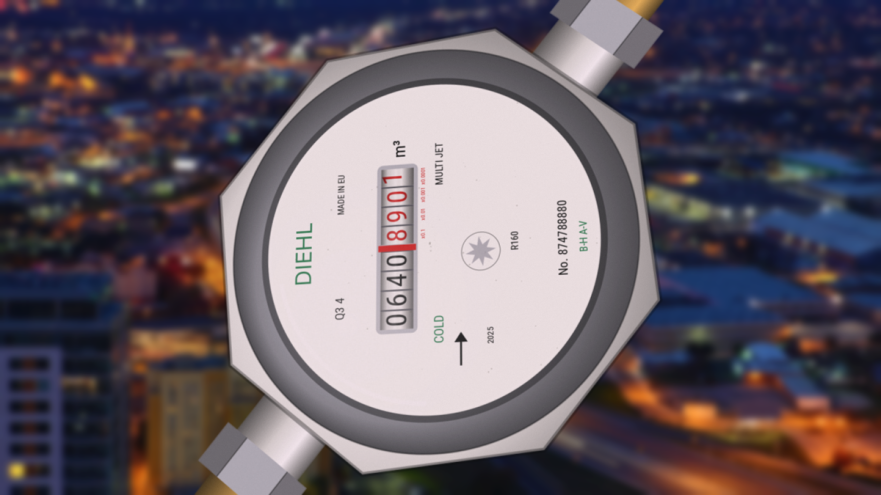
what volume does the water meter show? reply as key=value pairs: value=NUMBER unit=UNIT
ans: value=640.8901 unit=m³
